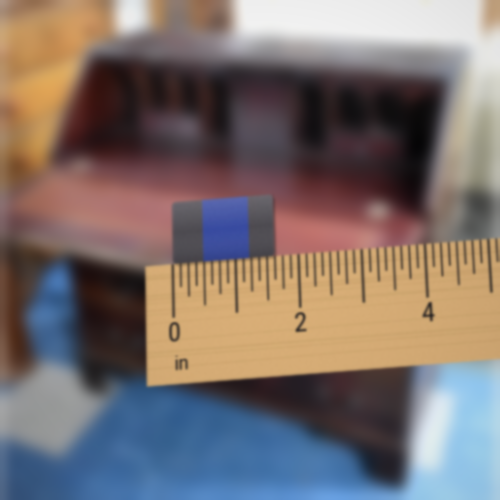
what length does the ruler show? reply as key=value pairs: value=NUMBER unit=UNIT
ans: value=1.625 unit=in
